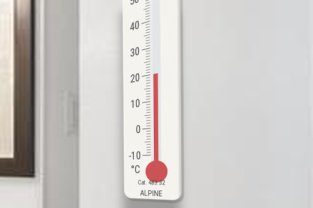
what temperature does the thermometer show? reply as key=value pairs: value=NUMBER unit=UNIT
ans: value=20 unit=°C
